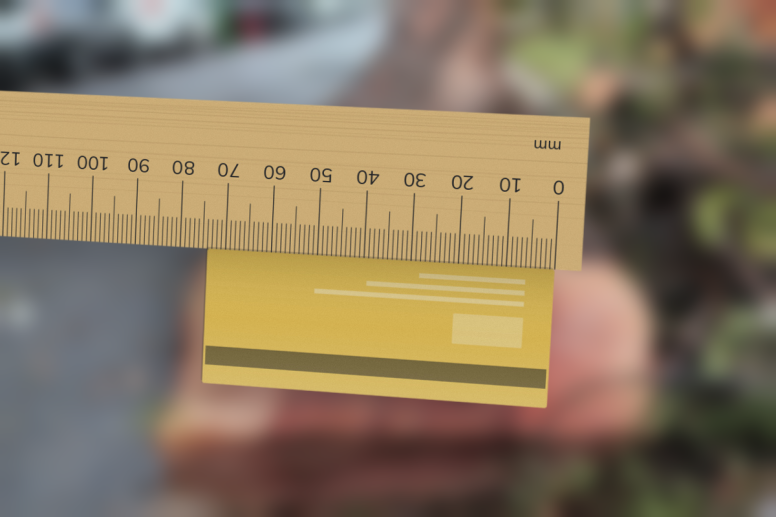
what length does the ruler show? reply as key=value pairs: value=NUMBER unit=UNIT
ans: value=74 unit=mm
